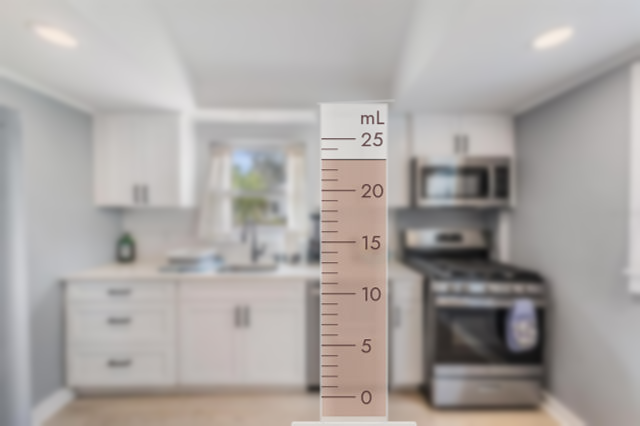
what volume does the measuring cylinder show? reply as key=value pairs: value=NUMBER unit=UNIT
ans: value=23 unit=mL
